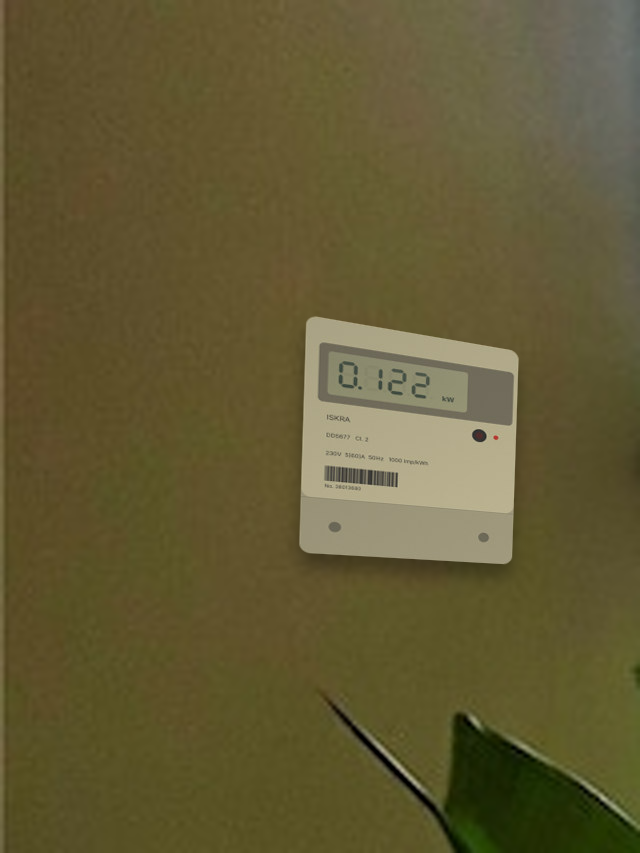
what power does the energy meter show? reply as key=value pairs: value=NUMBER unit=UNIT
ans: value=0.122 unit=kW
